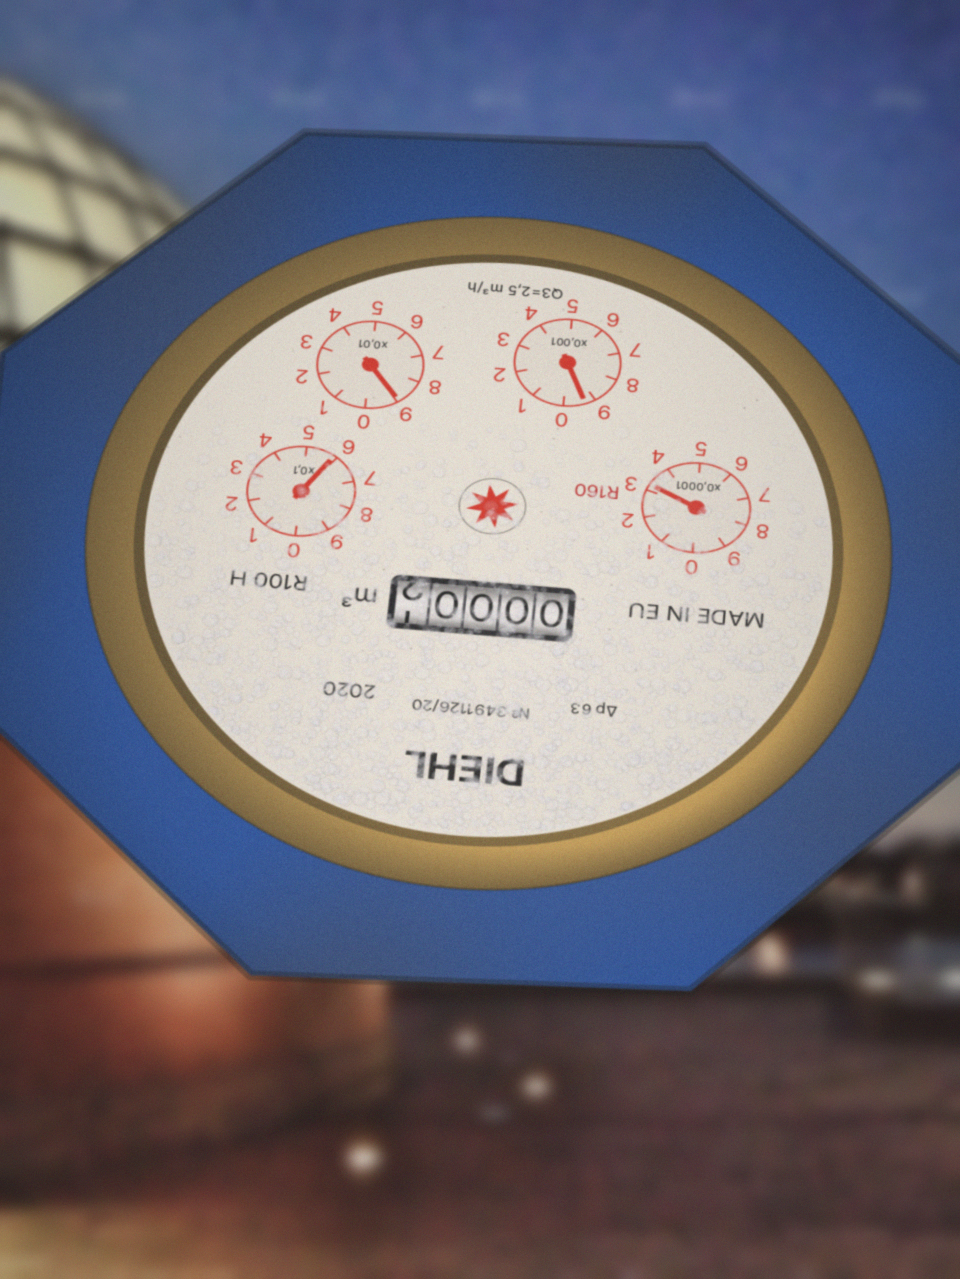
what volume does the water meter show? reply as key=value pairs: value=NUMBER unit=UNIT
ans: value=1.5893 unit=m³
